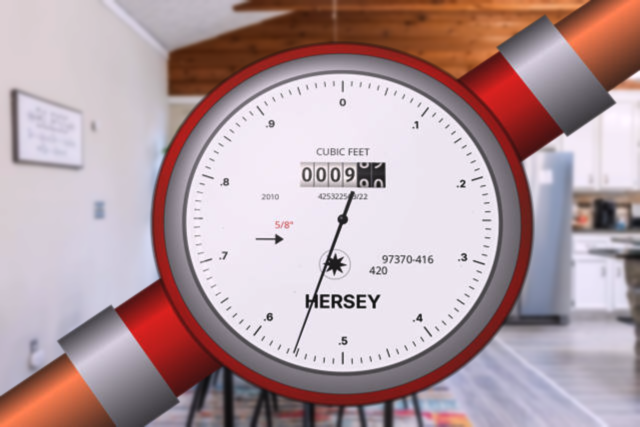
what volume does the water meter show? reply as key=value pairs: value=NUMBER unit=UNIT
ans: value=989.55 unit=ft³
